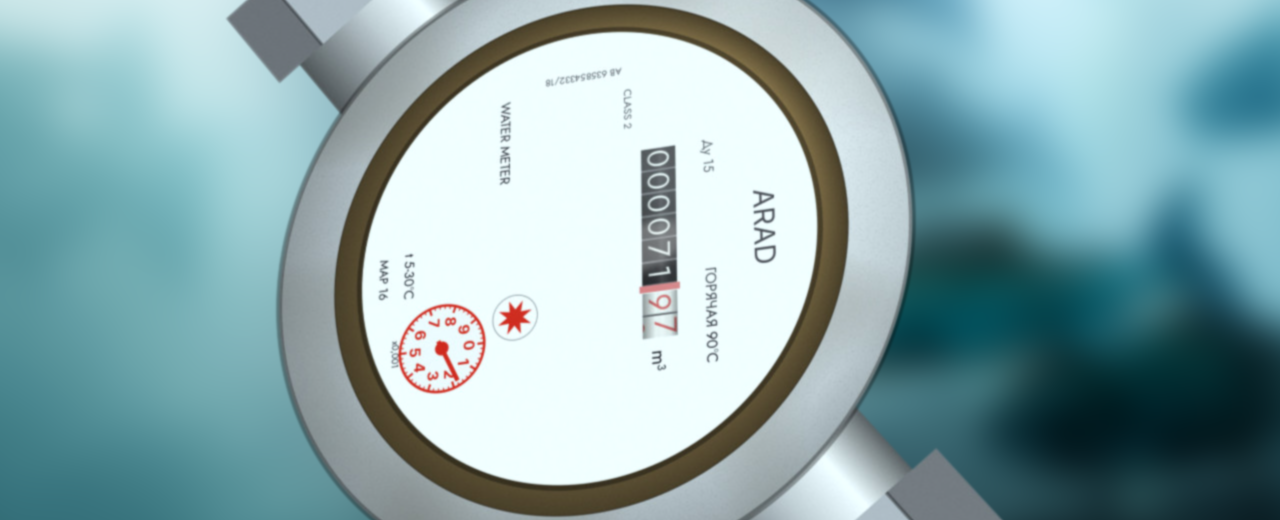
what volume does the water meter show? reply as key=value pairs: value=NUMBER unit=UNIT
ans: value=71.971 unit=m³
